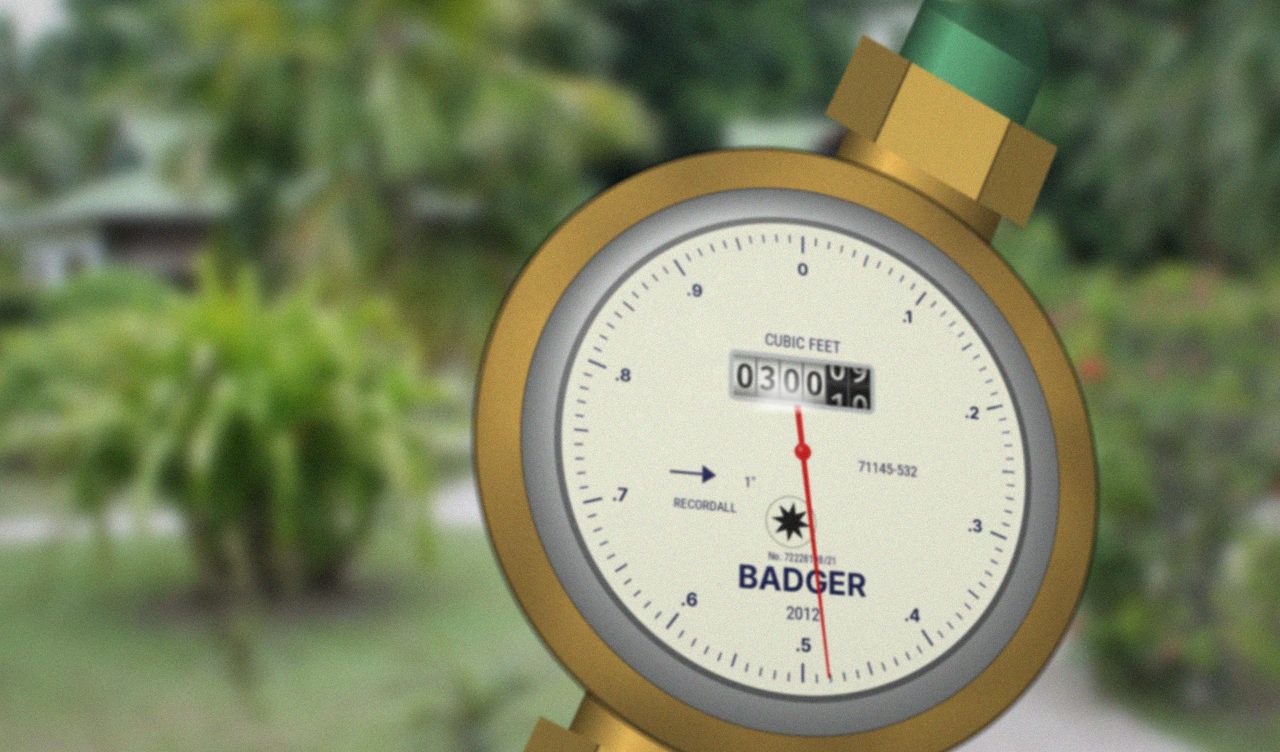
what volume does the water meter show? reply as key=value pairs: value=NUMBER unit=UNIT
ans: value=30009.48 unit=ft³
